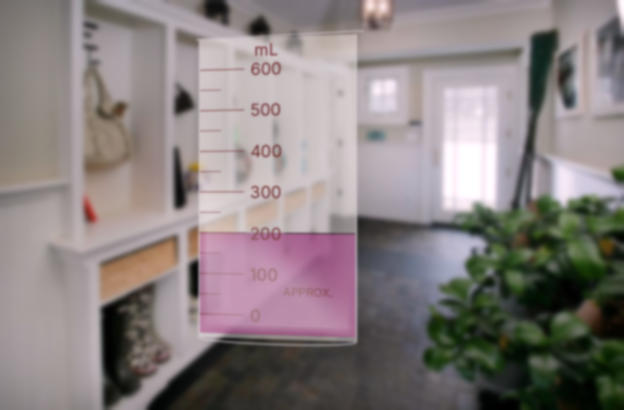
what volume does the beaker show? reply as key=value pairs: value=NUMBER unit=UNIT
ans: value=200 unit=mL
